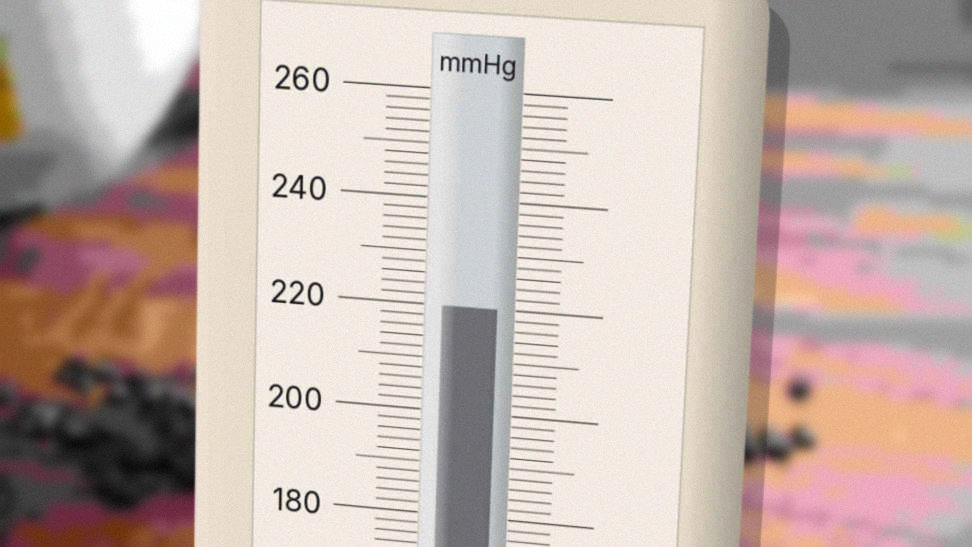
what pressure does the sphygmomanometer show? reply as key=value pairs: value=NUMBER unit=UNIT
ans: value=220 unit=mmHg
